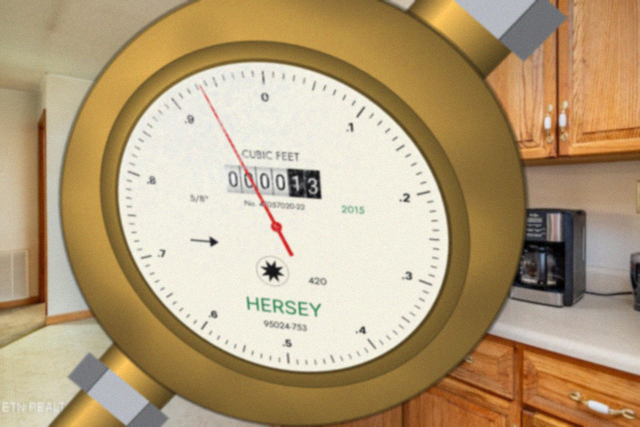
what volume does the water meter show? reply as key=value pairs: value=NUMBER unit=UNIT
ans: value=12.93 unit=ft³
